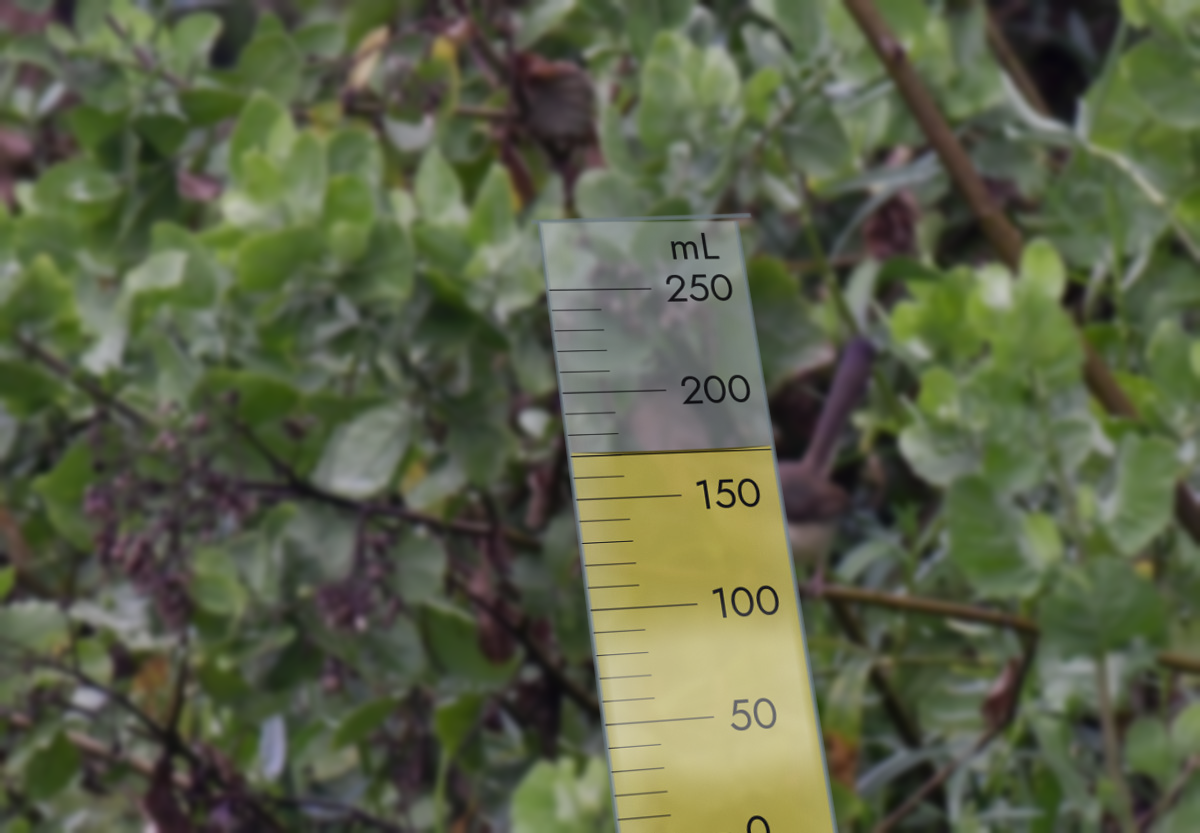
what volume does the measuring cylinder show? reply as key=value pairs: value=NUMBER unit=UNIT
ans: value=170 unit=mL
